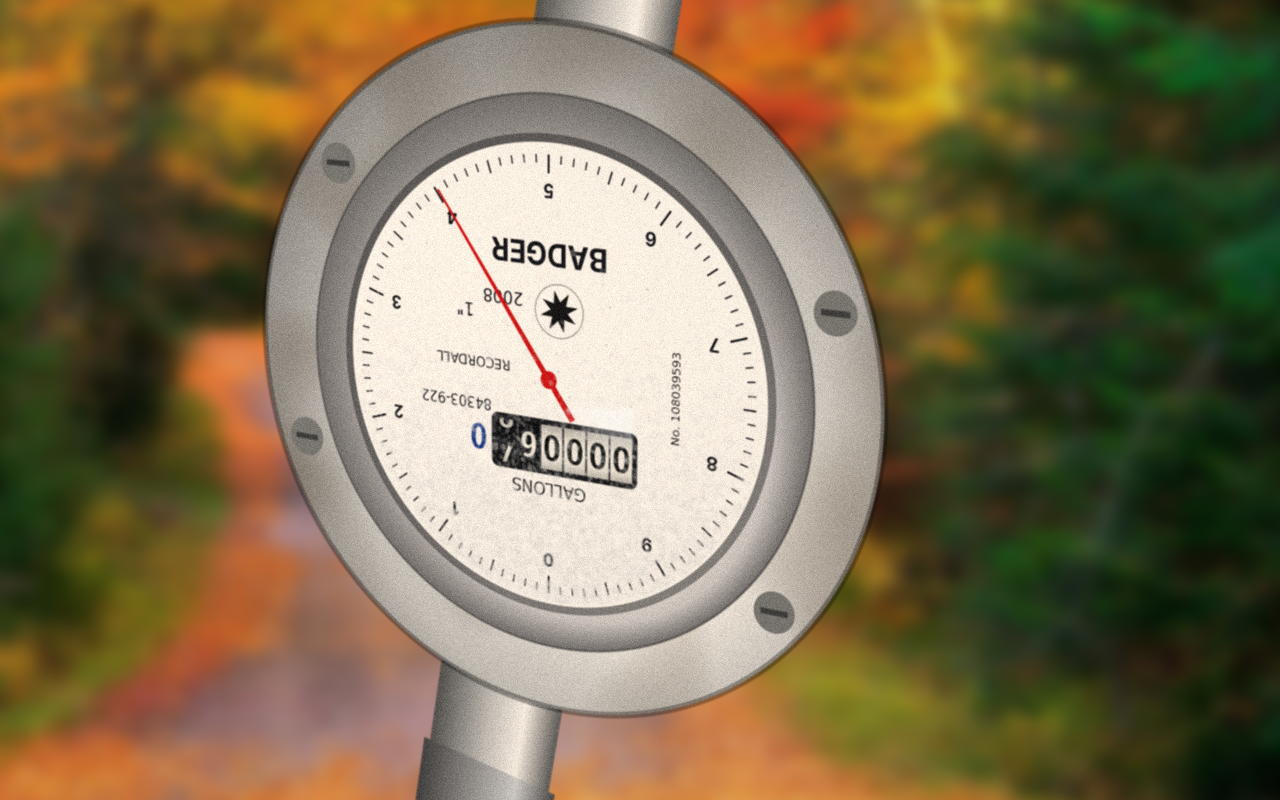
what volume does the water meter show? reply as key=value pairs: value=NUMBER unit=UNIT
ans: value=674.0 unit=gal
